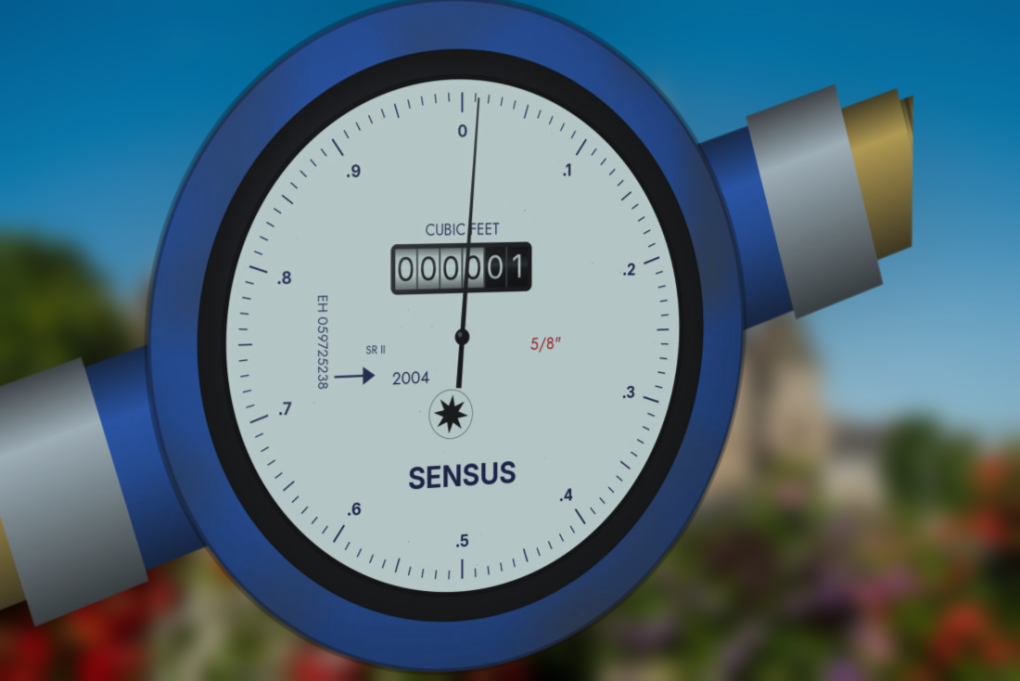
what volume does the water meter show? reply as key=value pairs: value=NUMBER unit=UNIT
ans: value=1.01 unit=ft³
